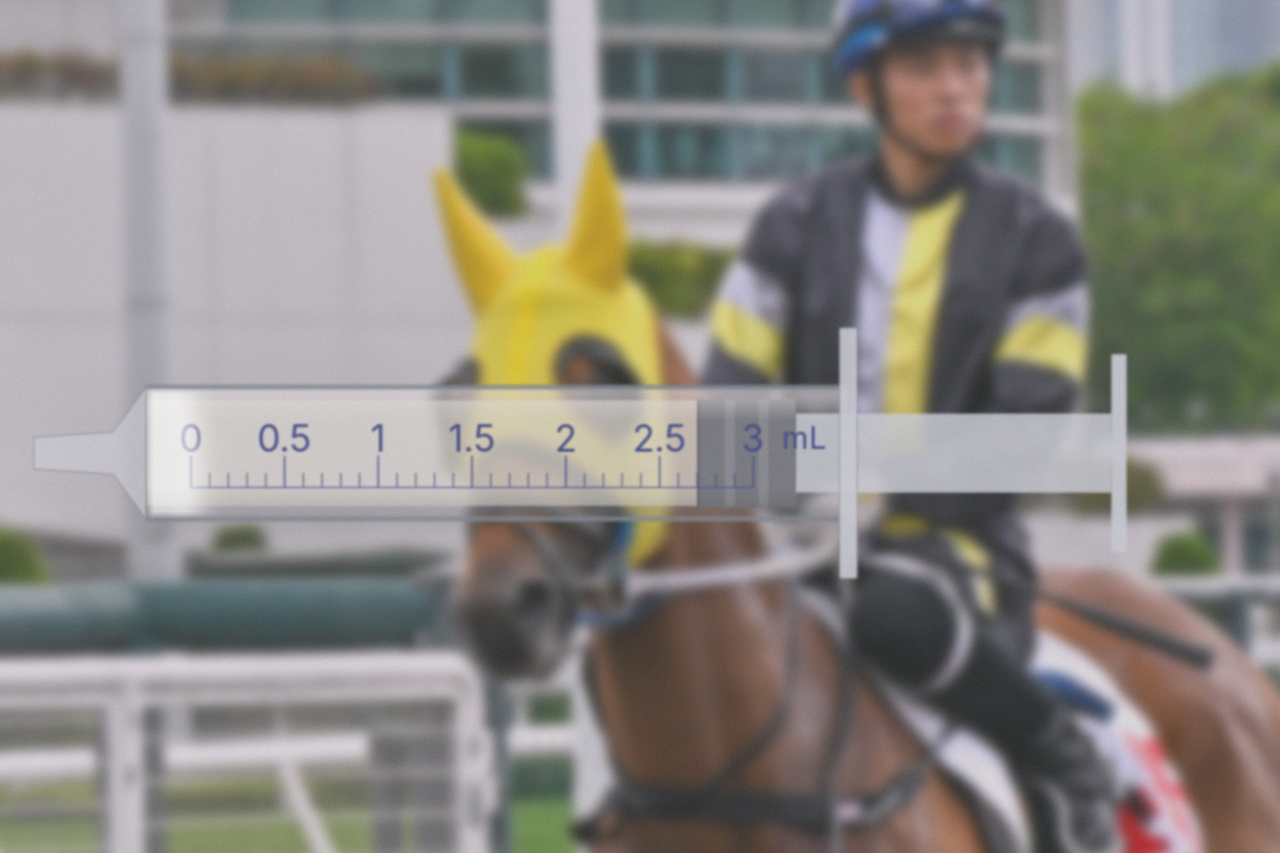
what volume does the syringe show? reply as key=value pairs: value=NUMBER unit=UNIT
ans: value=2.7 unit=mL
